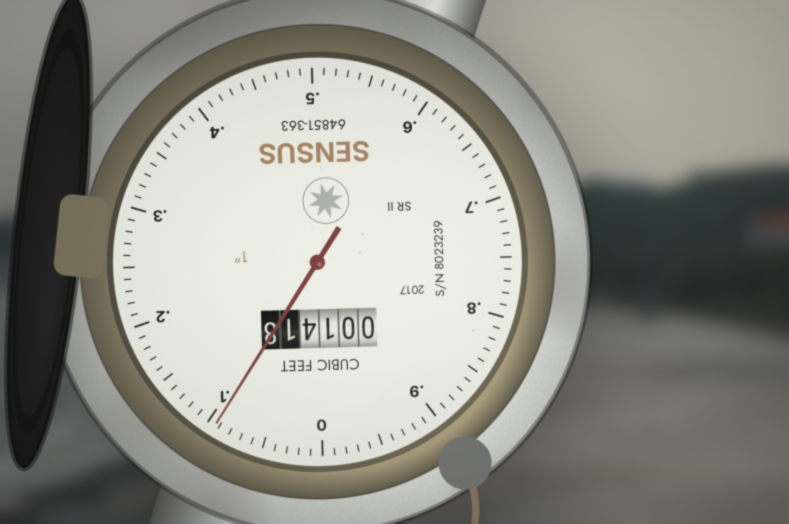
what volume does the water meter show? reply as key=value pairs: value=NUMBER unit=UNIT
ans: value=1418.09 unit=ft³
